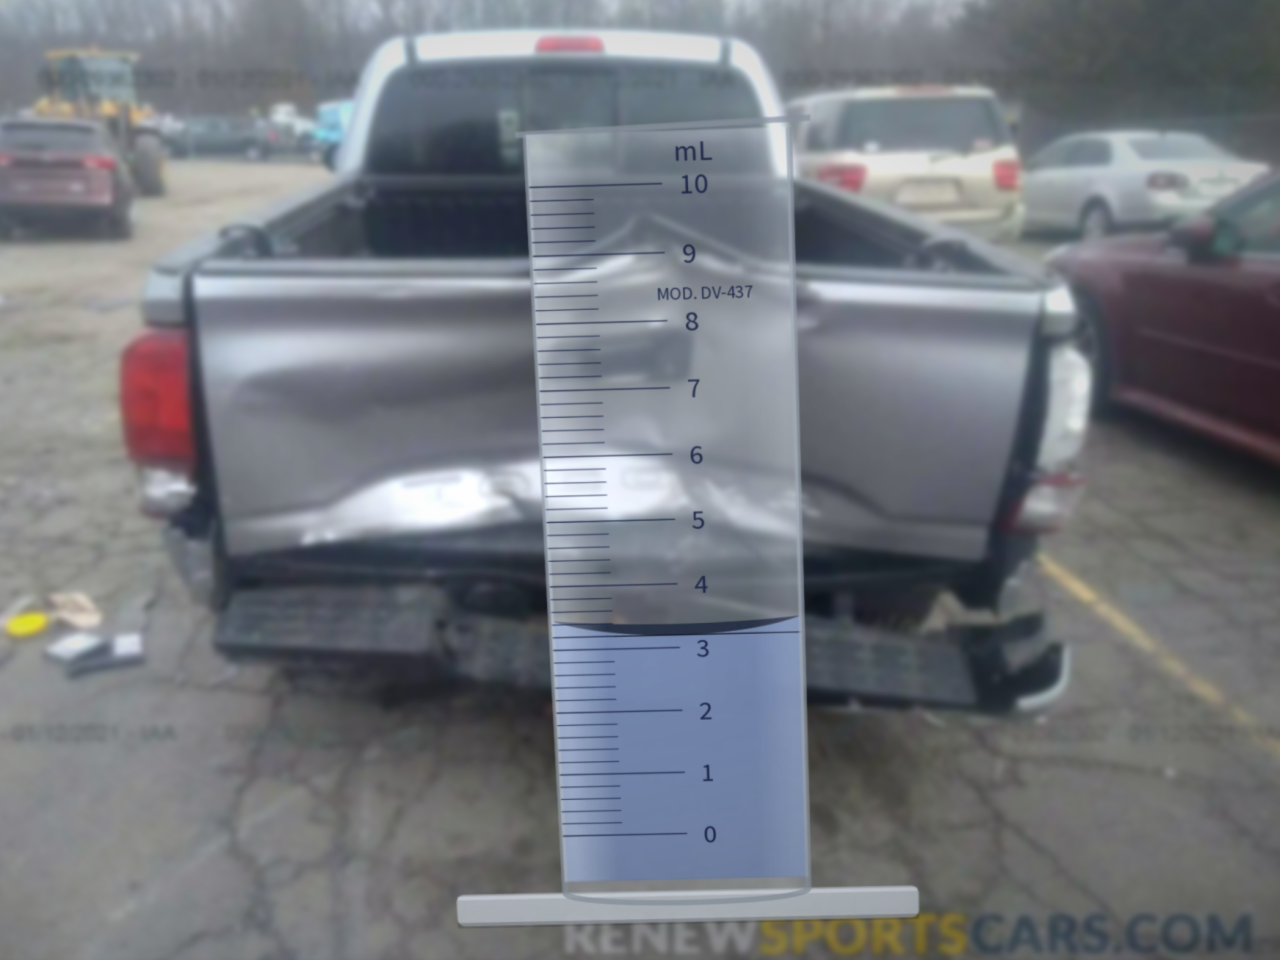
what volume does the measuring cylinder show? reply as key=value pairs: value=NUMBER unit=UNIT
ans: value=3.2 unit=mL
